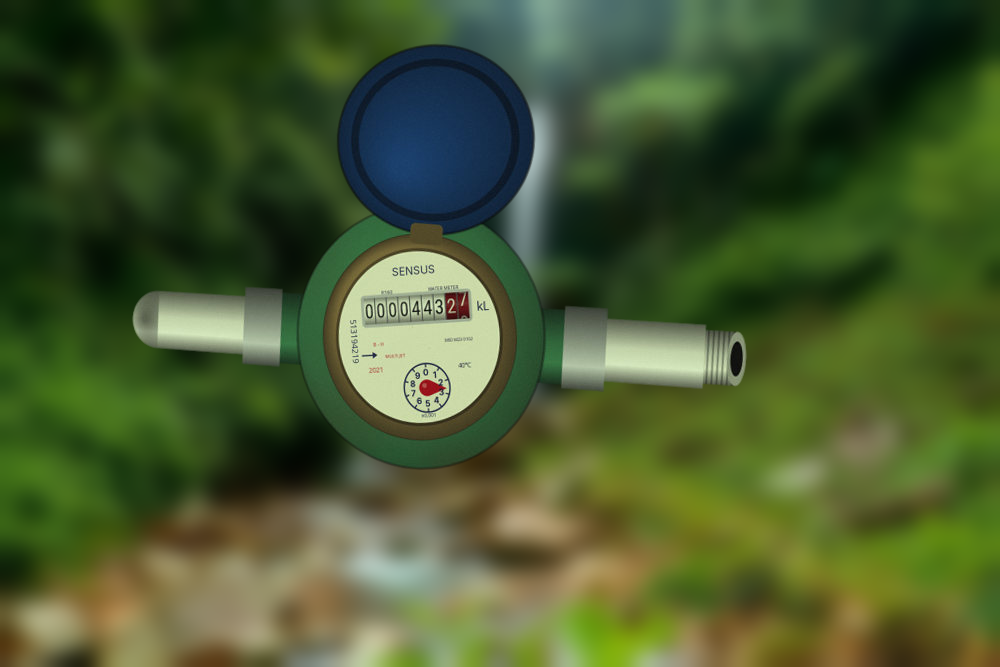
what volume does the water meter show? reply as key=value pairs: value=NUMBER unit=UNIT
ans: value=443.272 unit=kL
